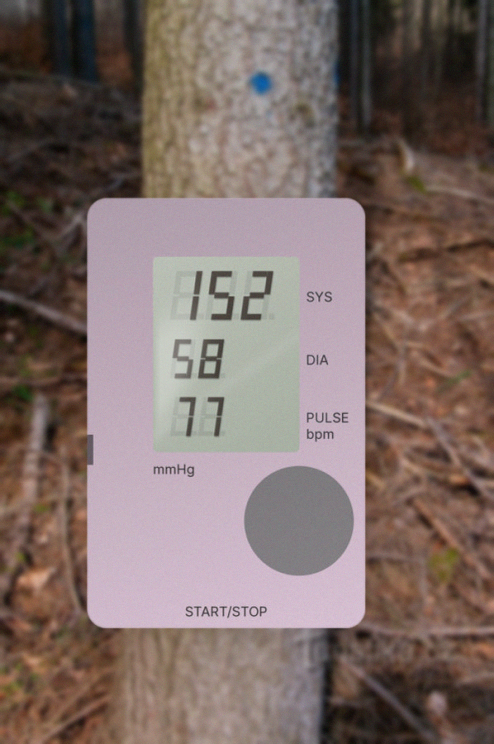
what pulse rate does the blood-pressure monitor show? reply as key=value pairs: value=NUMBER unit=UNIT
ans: value=77 unit=bpm
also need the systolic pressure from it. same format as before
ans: value=152 unit=mmHg
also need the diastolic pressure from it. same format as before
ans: value=58 unit=mmHg
